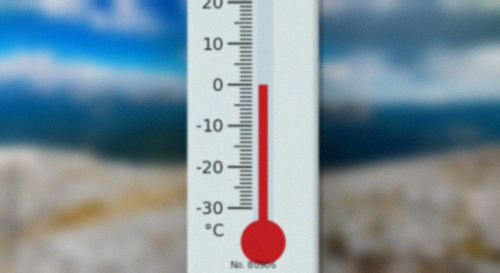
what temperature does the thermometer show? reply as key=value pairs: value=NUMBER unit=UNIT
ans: value=0 unit=°C
